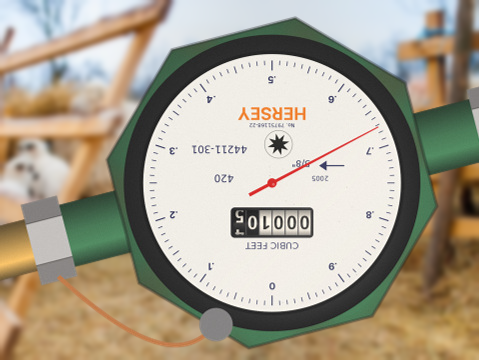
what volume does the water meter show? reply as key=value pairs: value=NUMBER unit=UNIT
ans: value=104.67 unit=ft³
